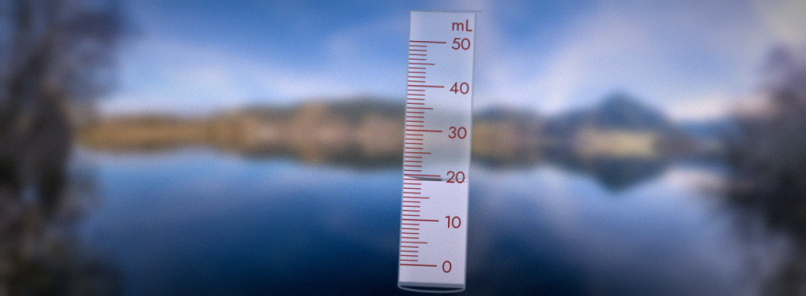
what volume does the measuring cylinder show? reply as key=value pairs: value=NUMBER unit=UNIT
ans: value=19 unit=mL
